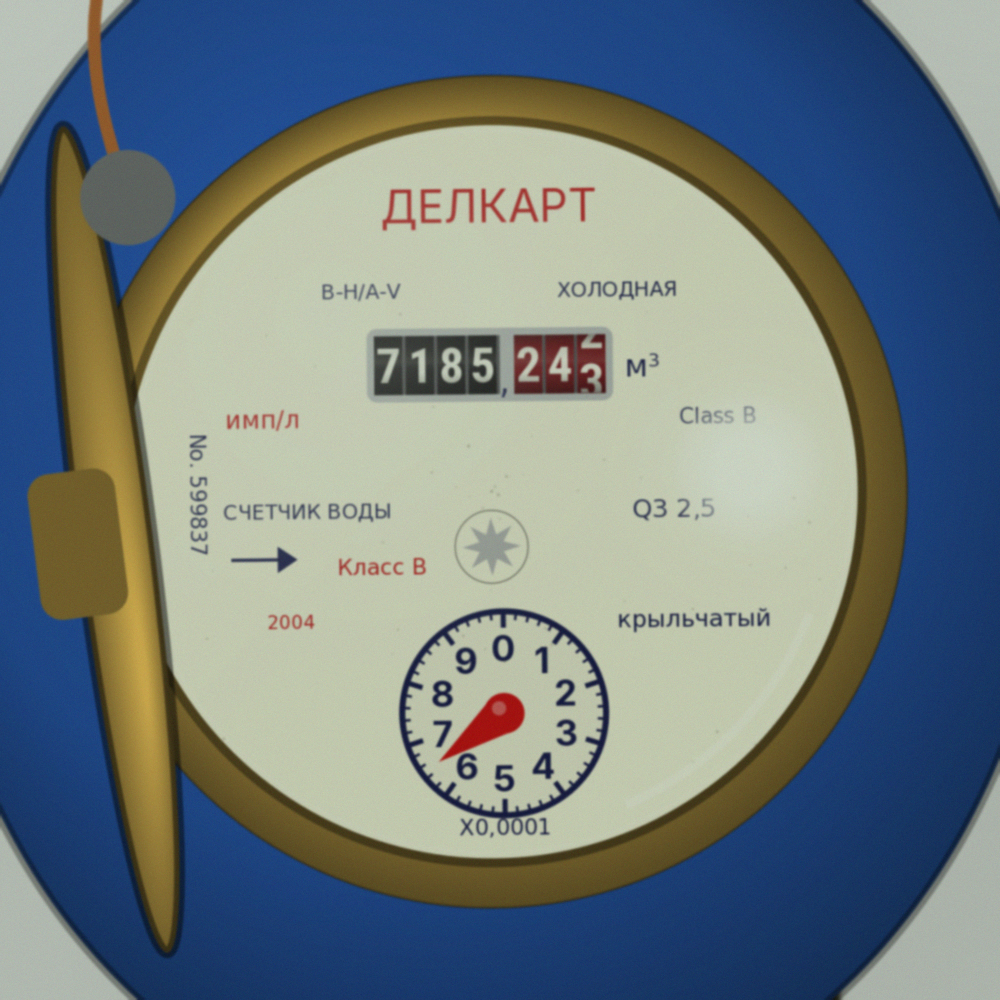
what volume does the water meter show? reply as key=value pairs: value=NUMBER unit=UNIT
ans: value=7185.2426 unit=m³
